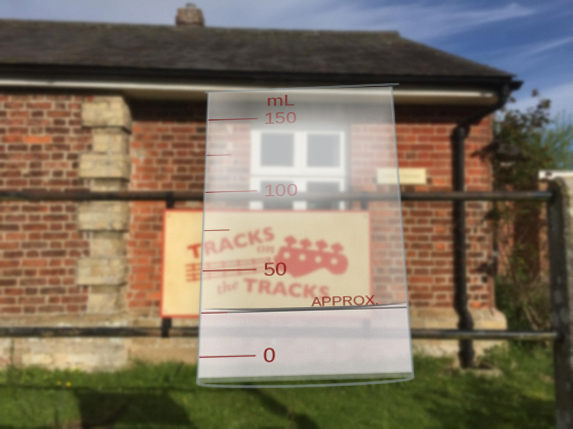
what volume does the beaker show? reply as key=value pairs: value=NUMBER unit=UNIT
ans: value=25 unit=mL
